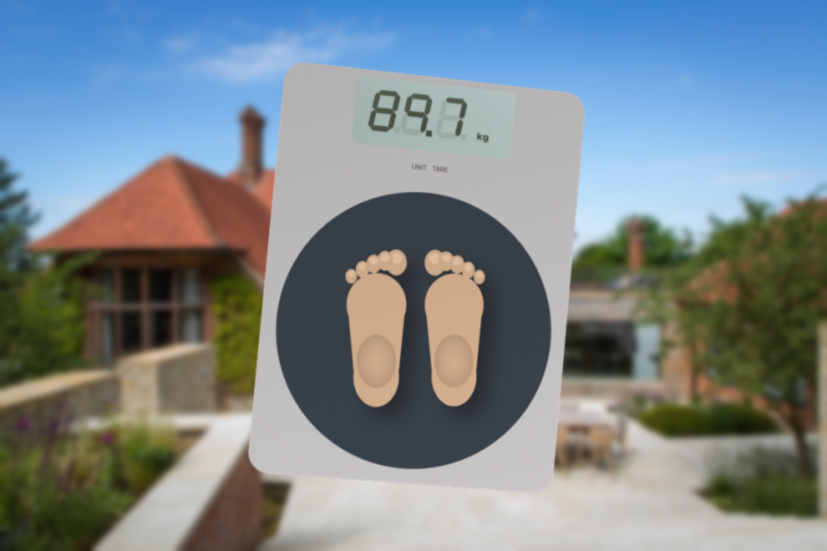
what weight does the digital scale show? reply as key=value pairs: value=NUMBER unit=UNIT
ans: value=89.7 unit=kg
